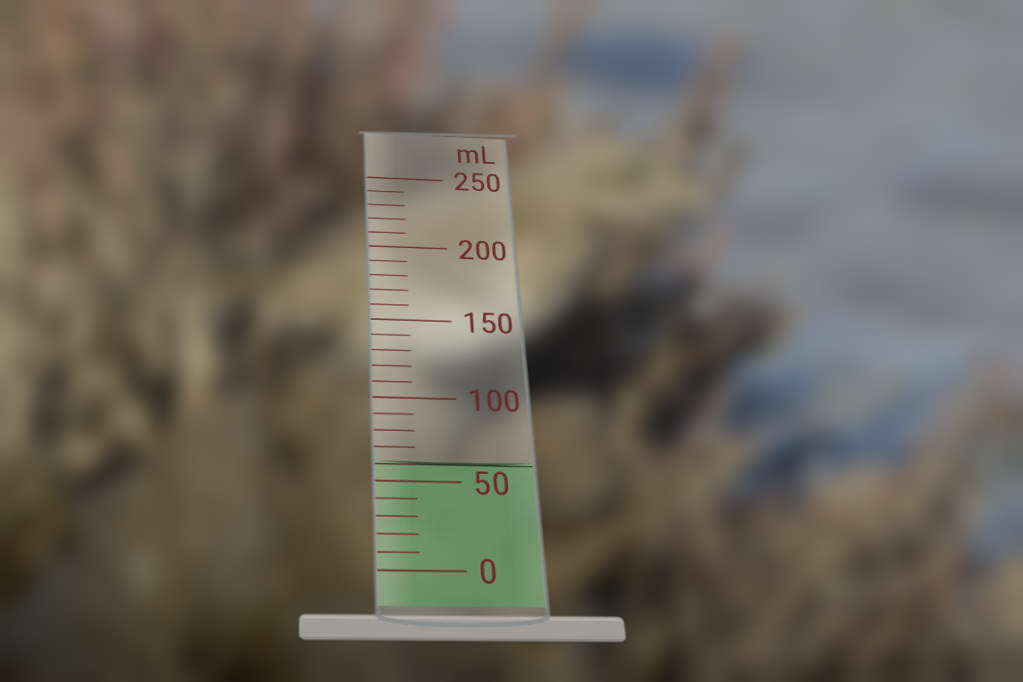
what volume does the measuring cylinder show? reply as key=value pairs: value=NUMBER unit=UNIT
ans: value=60 unit=mL
